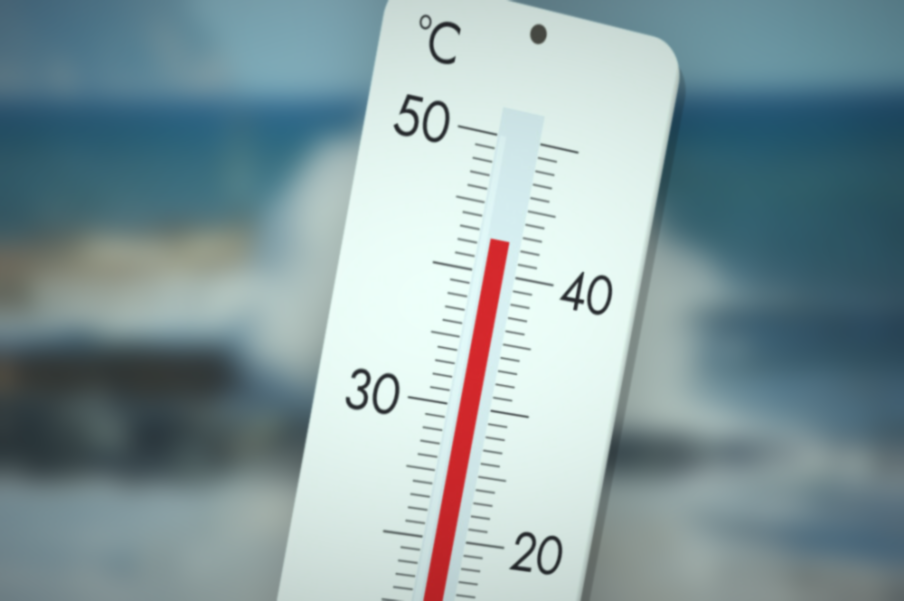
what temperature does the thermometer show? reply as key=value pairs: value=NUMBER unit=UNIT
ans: value=42.5 unit=°C
